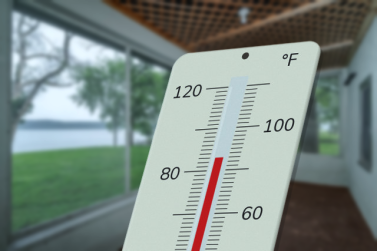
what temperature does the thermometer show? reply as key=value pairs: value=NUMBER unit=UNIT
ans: value=86 unit=°F
